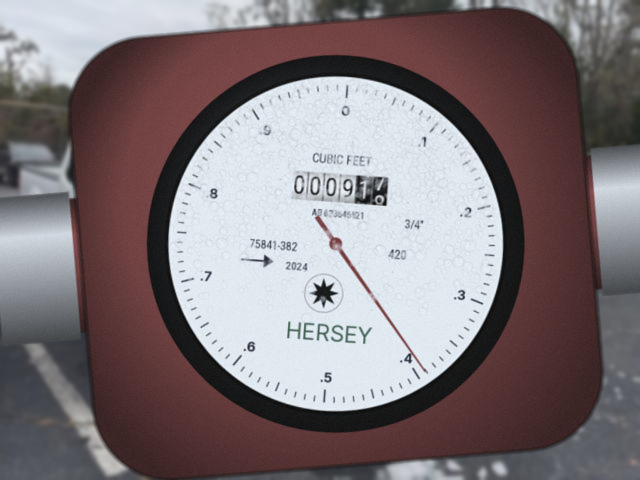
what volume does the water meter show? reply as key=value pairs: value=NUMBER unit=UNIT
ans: value=917.39 unit=ft³
